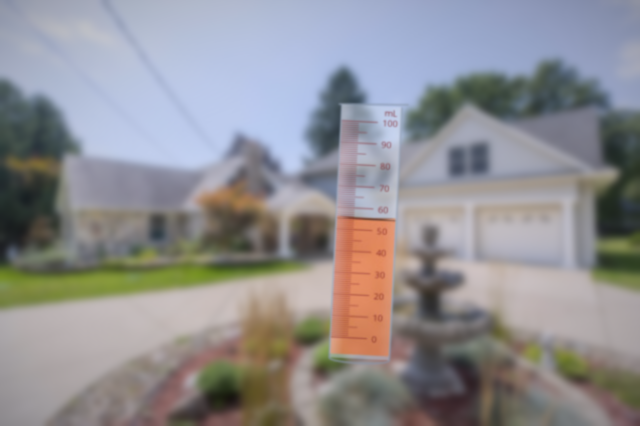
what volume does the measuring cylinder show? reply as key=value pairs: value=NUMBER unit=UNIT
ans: value=55 unit=mL
